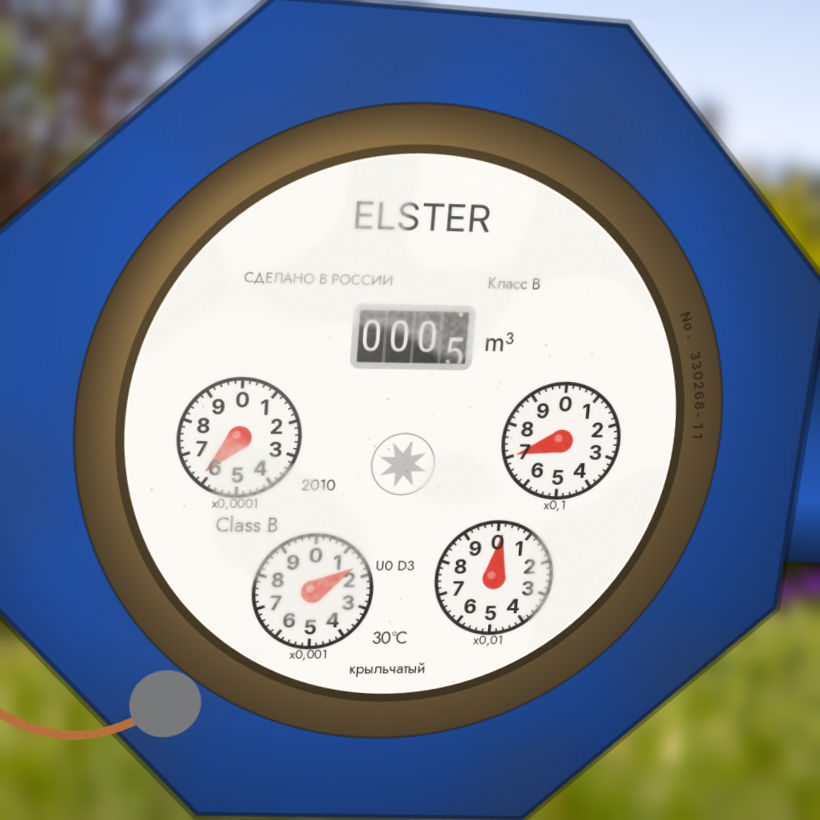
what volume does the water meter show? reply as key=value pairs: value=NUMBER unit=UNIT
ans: value=4.7016 unit=m³
